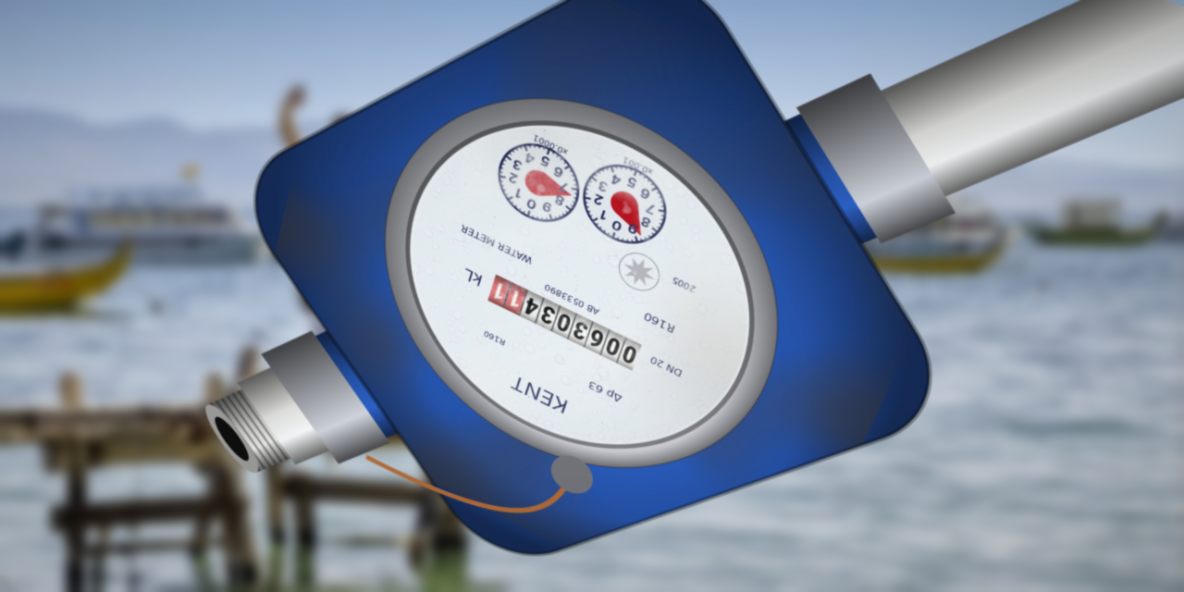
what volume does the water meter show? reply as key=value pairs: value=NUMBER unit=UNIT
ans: value=63034.1187 unit=kL
